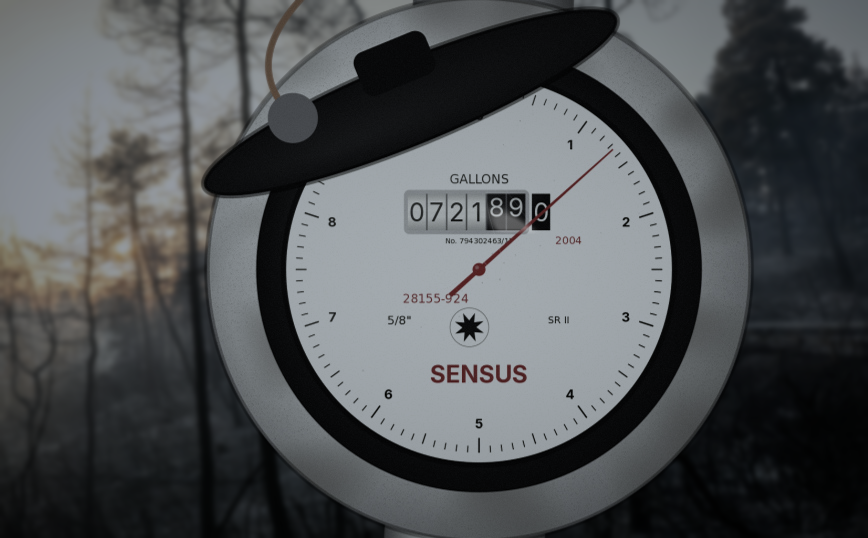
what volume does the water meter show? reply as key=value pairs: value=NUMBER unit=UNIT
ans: value=721891.3 unit=gal
